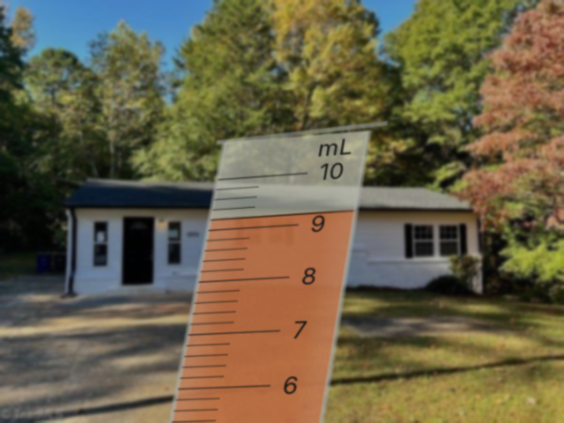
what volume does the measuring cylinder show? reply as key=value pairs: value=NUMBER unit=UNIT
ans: value=9.2 unit=mL
